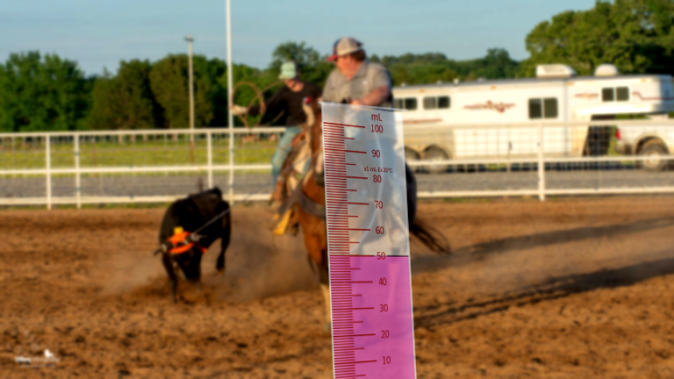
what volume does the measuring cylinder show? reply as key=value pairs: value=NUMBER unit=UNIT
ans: value=50 unit=mL
